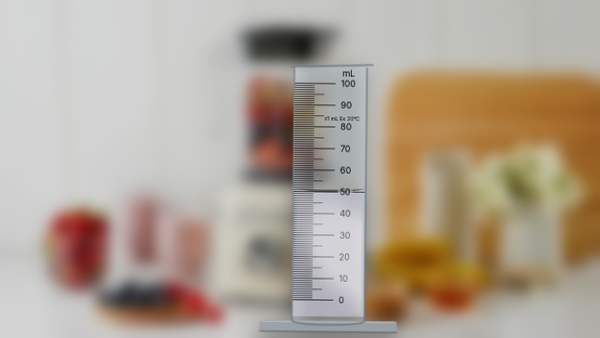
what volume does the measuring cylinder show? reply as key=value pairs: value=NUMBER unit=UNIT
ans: value=50 unit=mL
